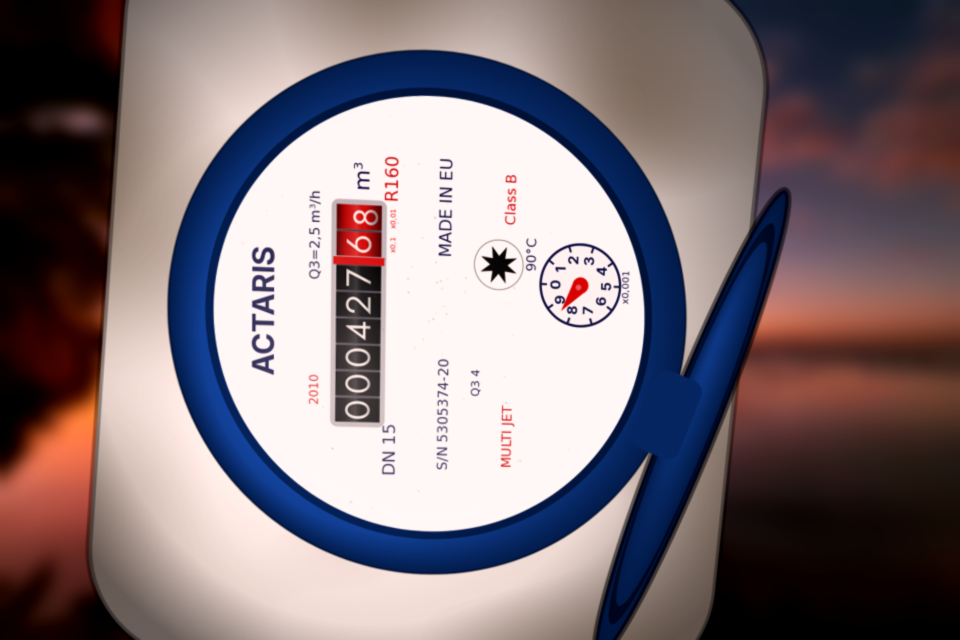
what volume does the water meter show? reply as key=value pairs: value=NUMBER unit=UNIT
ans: value=427.678 unit=m³
